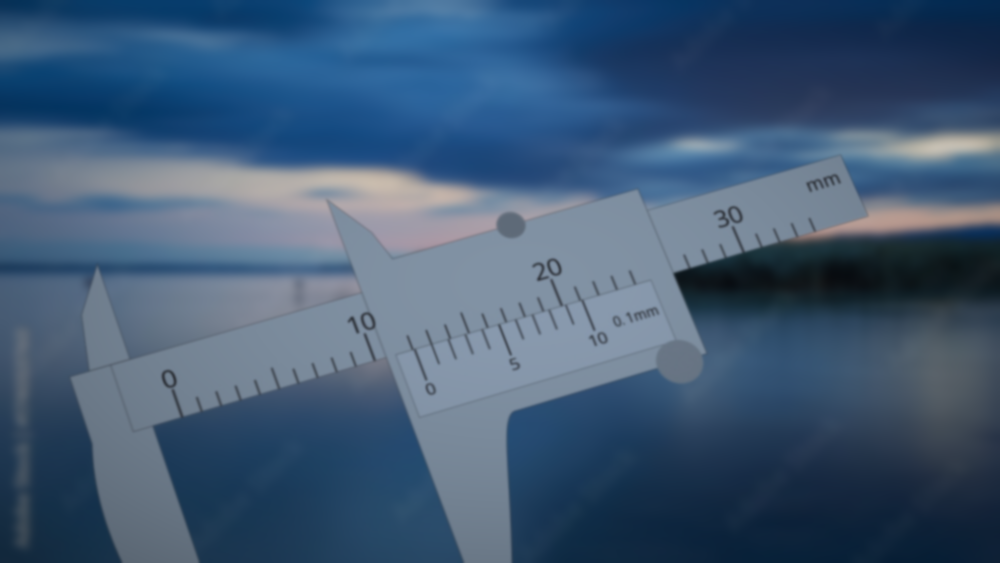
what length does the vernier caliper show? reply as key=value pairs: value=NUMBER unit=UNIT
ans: value=12.1 unit=mm
